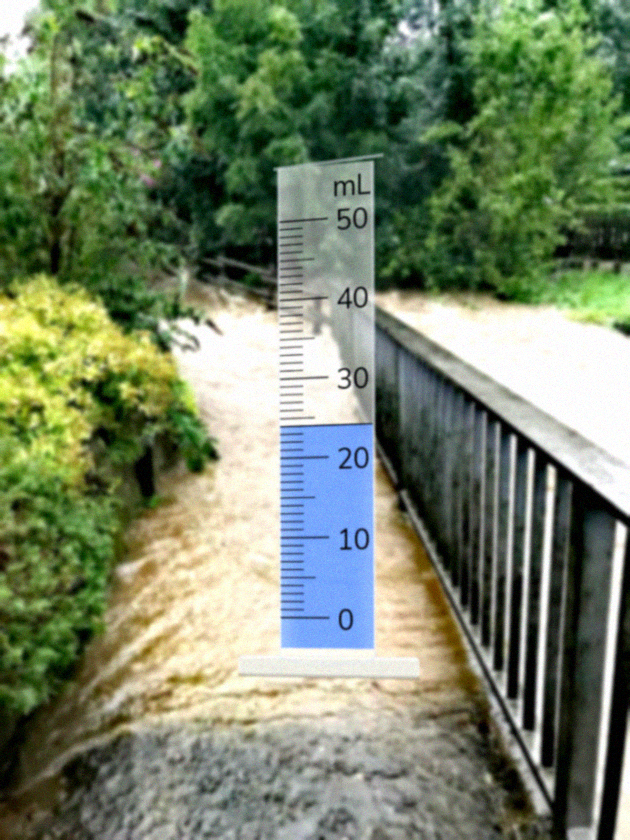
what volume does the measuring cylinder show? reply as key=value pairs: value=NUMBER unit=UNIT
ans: value=24 unit=mL
